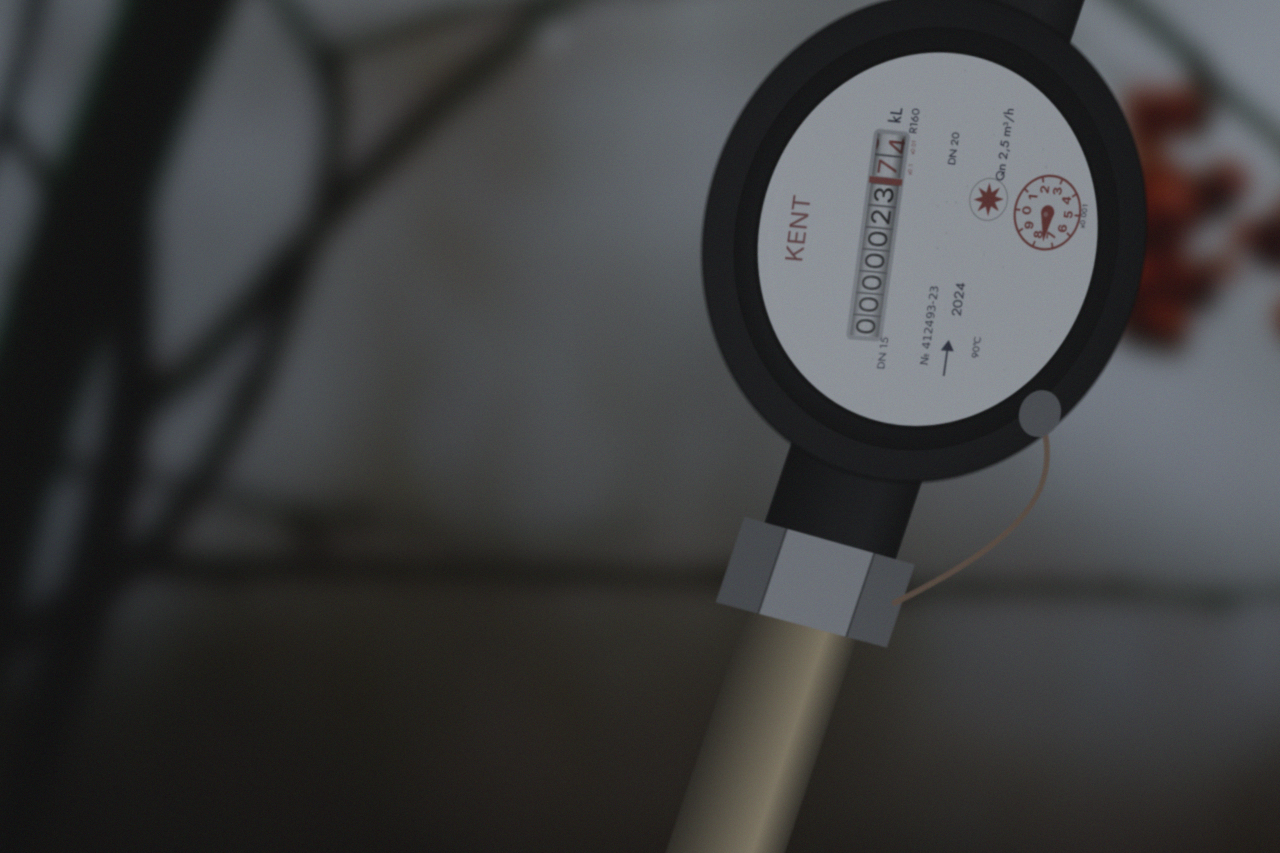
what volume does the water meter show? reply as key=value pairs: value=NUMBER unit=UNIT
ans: value=23.737 unit=kL
